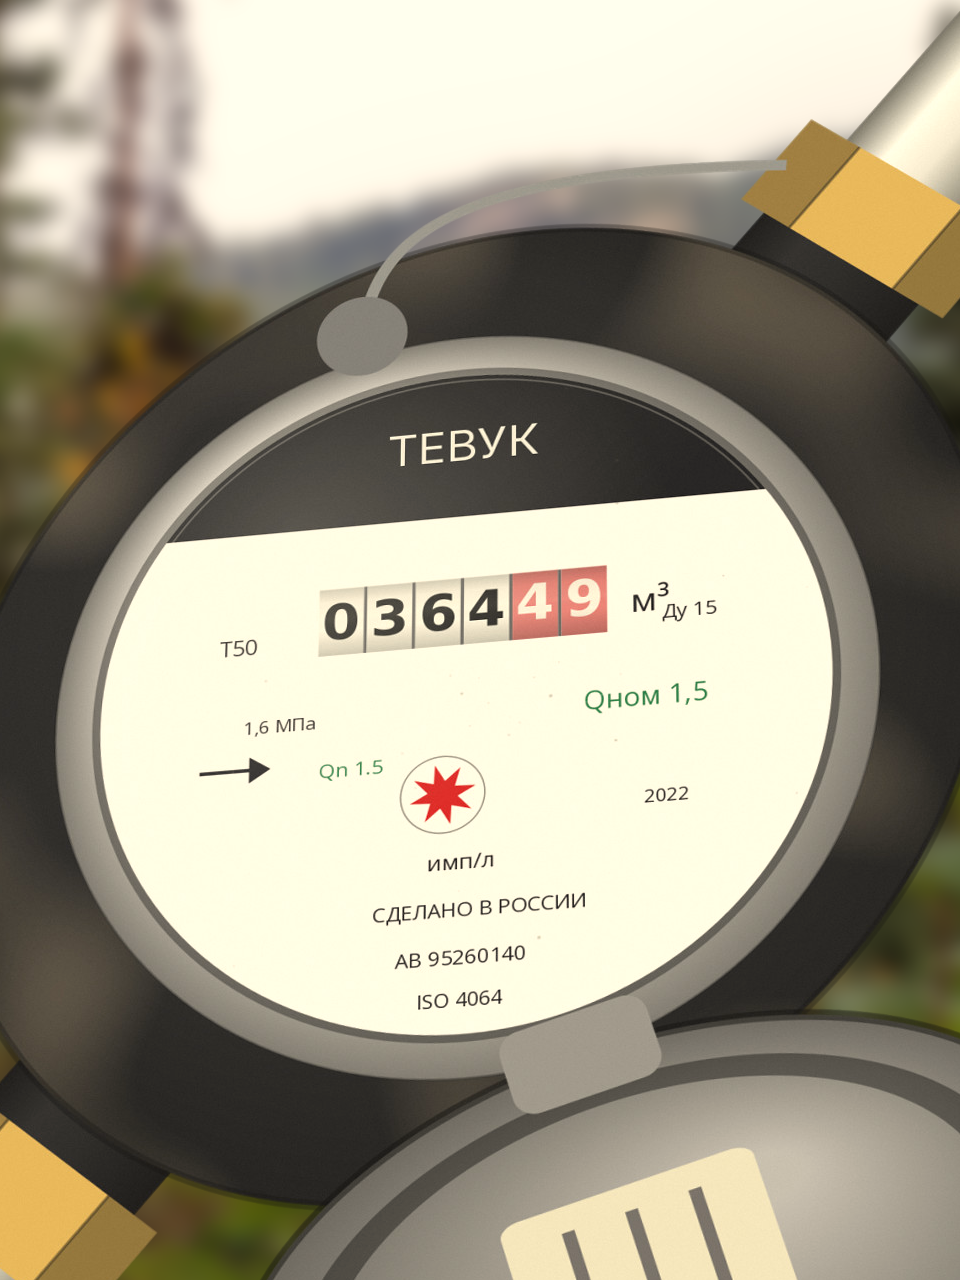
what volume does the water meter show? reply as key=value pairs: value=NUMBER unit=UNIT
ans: value=364.49 unit=m³
